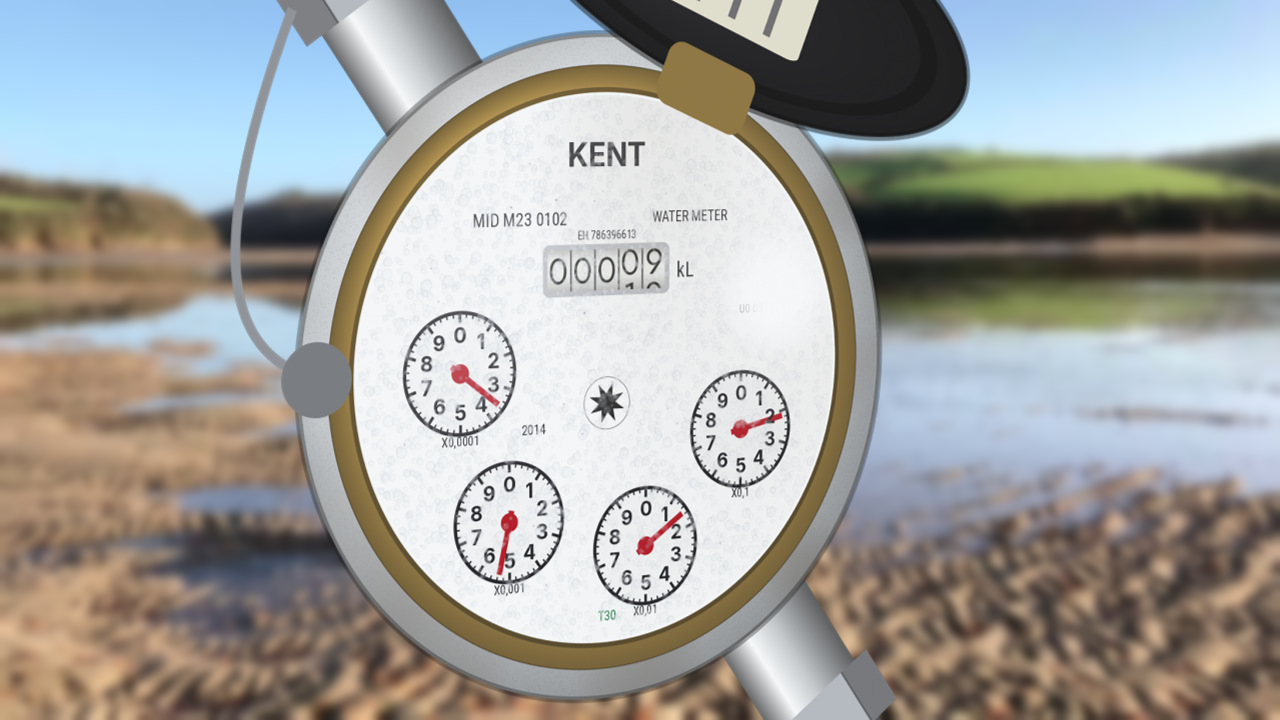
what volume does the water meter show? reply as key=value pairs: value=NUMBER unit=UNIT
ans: value=9.2153 unit=kL
